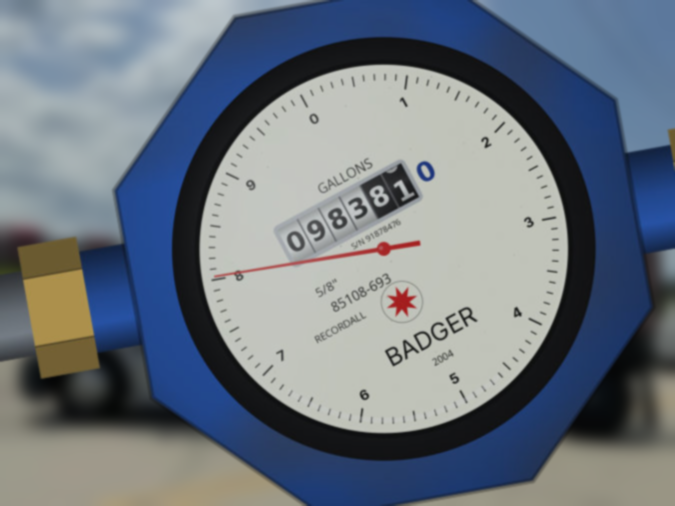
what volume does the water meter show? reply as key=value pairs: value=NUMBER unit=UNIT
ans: value=983808.0 unit=gal
